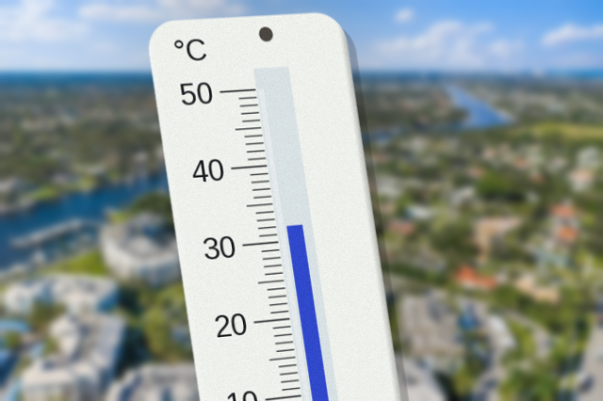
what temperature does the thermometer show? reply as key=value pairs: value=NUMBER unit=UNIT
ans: value=32 unit=°C
